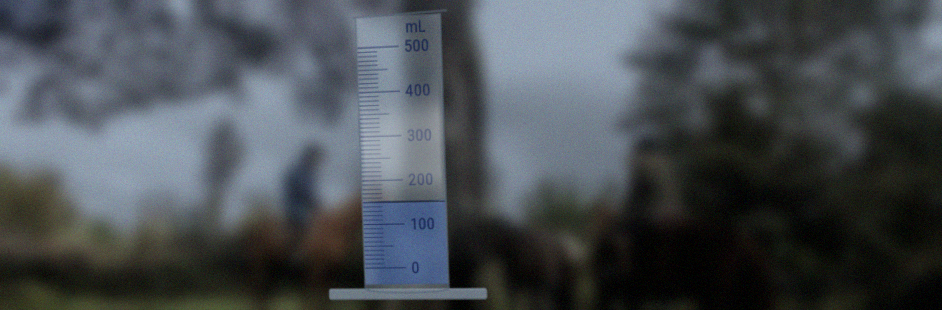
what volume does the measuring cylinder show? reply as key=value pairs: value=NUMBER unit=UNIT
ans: value=150 unit=mL
